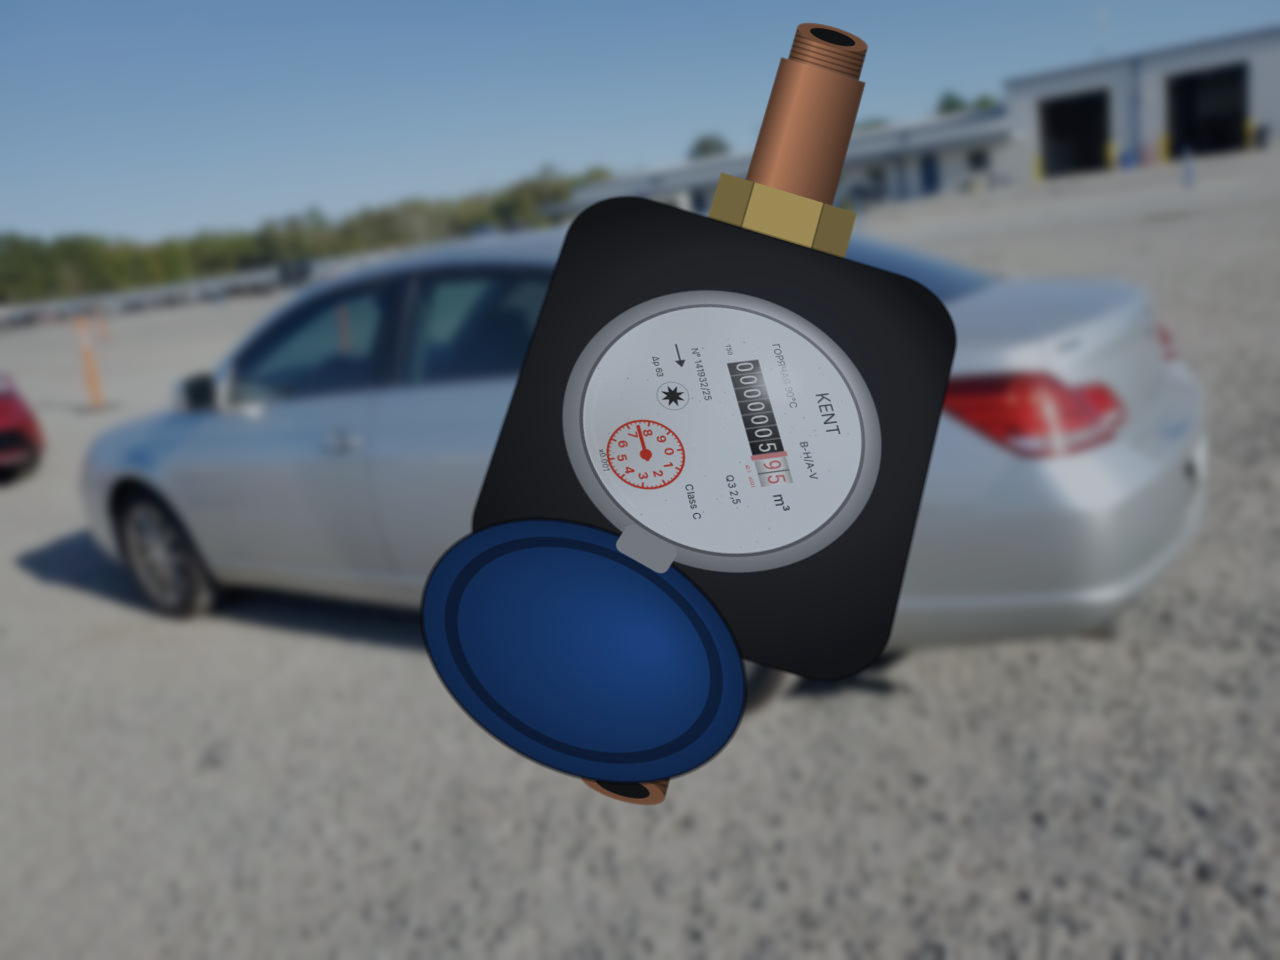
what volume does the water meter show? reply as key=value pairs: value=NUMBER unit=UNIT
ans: value=5.957 unit=m³
